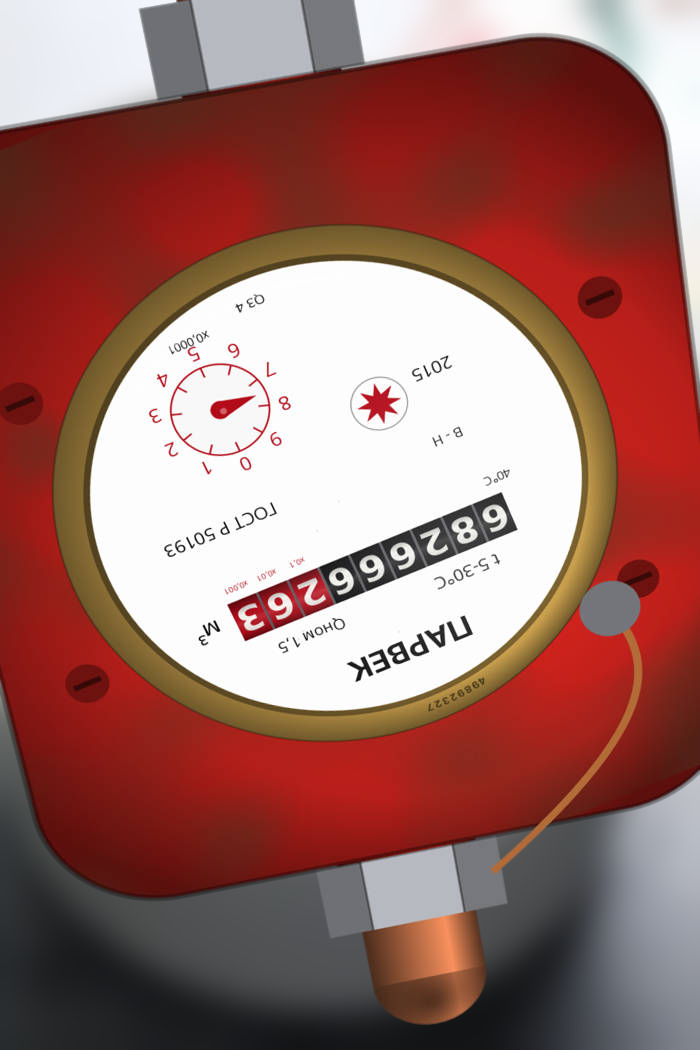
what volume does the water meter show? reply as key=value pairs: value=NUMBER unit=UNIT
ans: value=682666.2637 unit=m³
